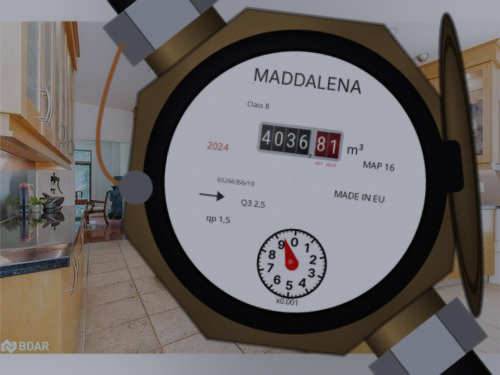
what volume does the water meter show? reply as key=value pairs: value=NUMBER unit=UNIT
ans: value=4036.809 unit=m³
